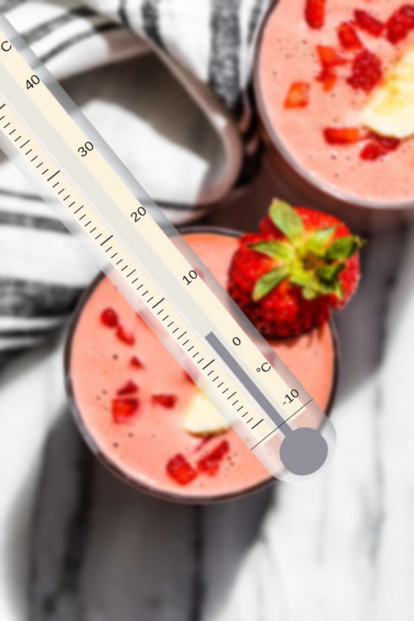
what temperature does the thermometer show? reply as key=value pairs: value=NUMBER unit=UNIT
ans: value=3 unit=°C
